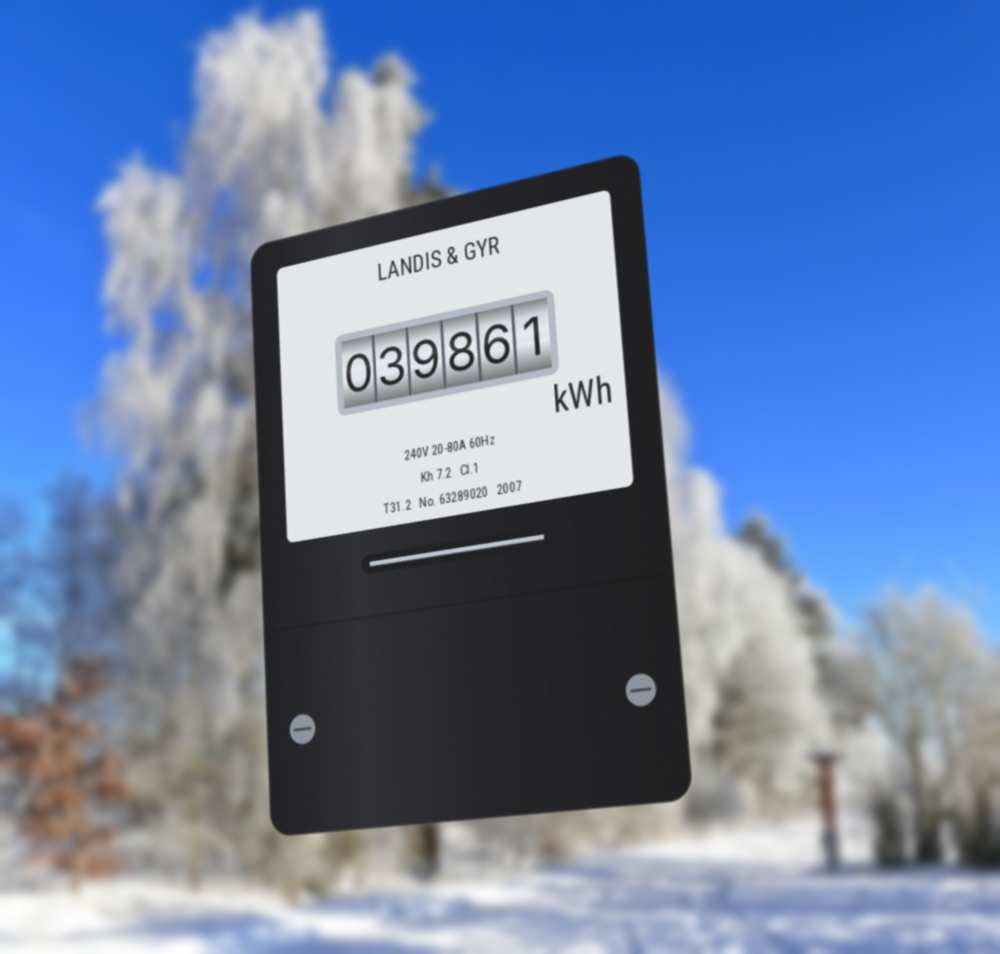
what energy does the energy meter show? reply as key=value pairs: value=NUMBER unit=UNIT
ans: value=39861 unit=kWh
